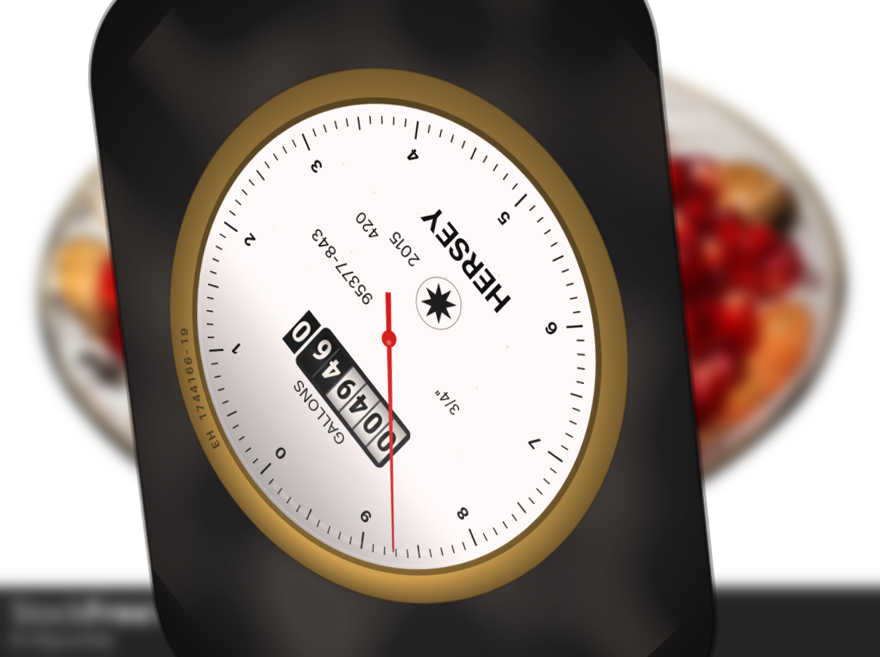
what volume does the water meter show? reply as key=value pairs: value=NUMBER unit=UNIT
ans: value=49458.7 unit=gal
